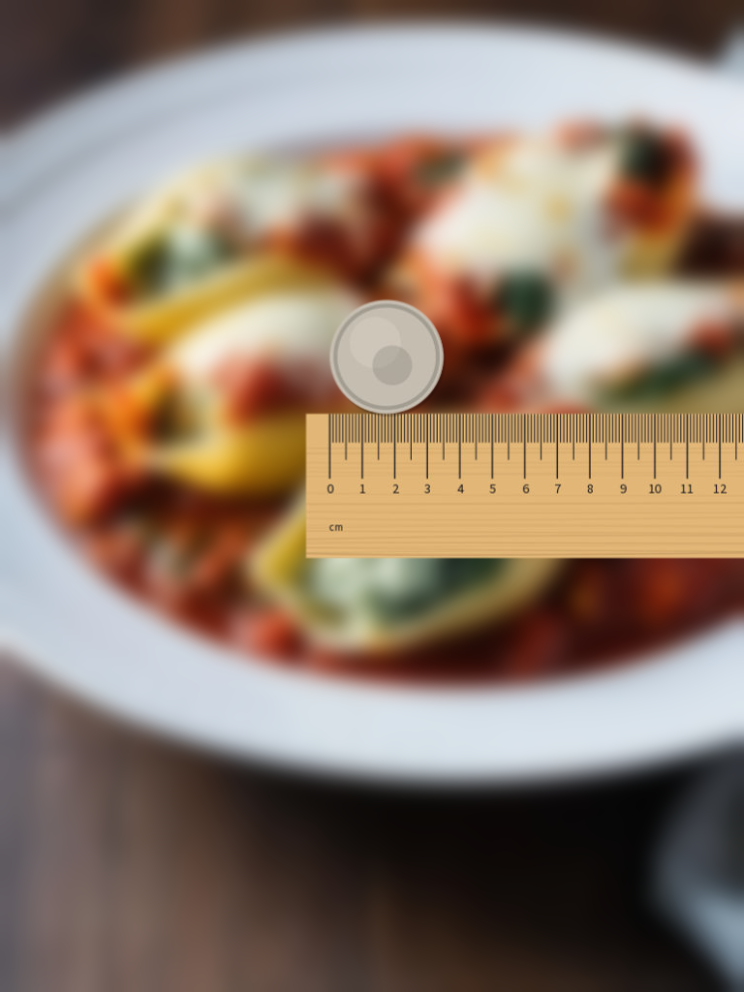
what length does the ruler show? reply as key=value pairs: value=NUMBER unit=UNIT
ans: value=3.5 unit=cm
